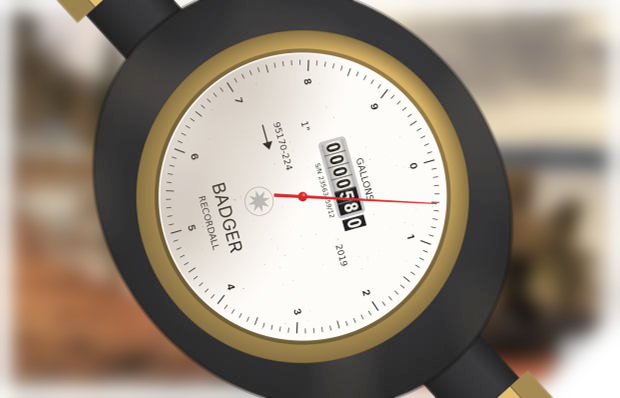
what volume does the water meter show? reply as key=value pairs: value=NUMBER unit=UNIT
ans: value=580.5 unit=gal
